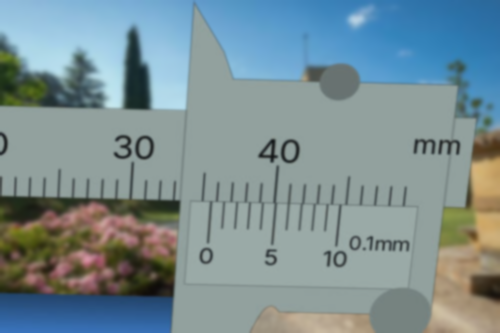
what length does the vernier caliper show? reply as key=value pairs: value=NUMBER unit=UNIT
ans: value=35.6 unit=mm
